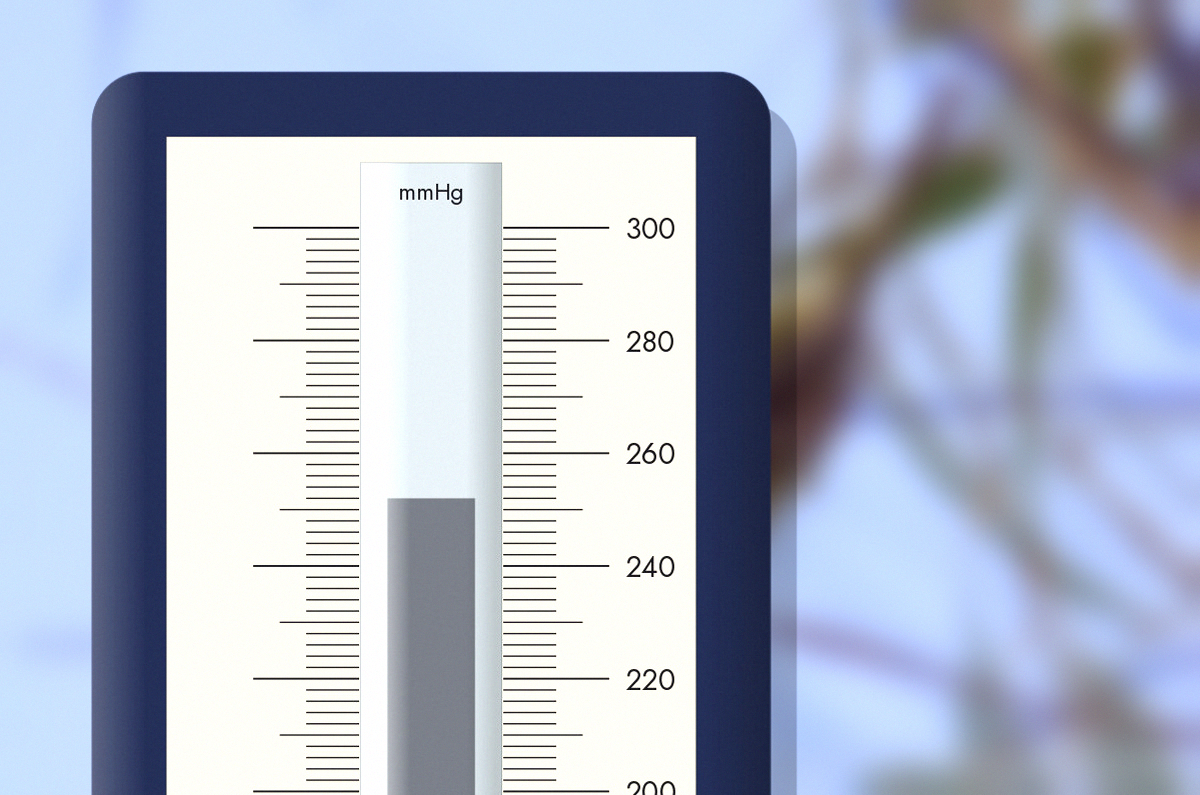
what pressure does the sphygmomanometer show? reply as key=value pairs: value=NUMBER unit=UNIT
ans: value=252 unit=mmHg
